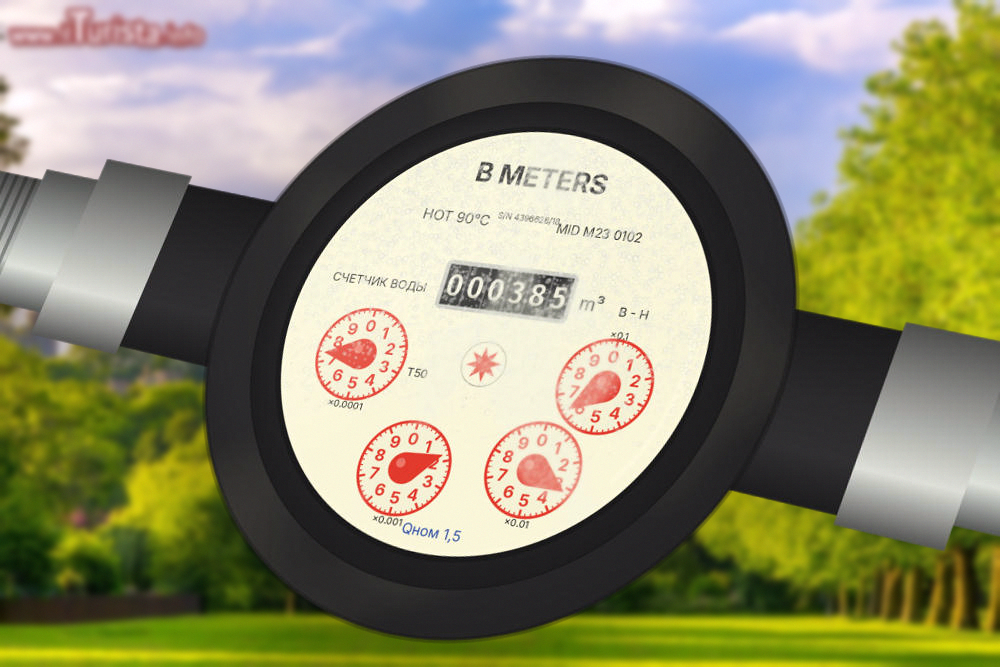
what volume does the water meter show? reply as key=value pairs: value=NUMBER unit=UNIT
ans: value=385.6317 unit=m³
